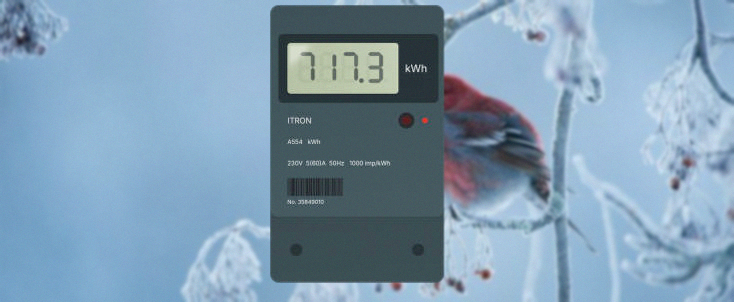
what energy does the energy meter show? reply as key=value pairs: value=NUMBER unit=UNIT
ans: value=717.3 unit=kWh
